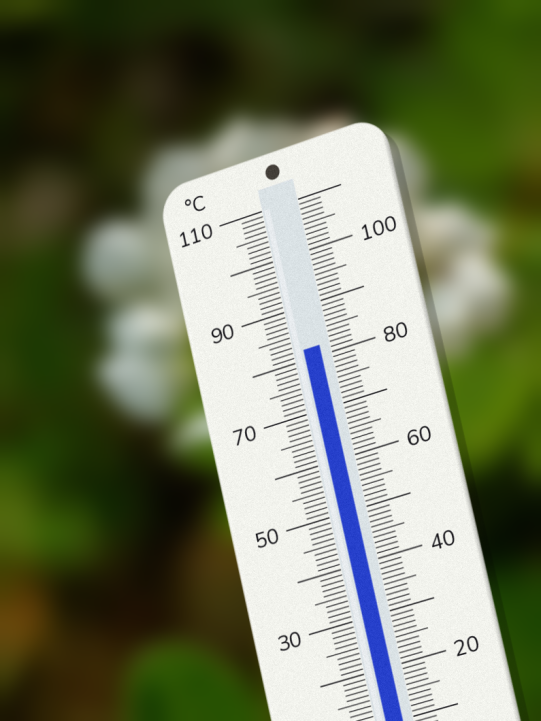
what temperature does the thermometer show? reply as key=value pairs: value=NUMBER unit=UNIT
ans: value=82 unit=°C
